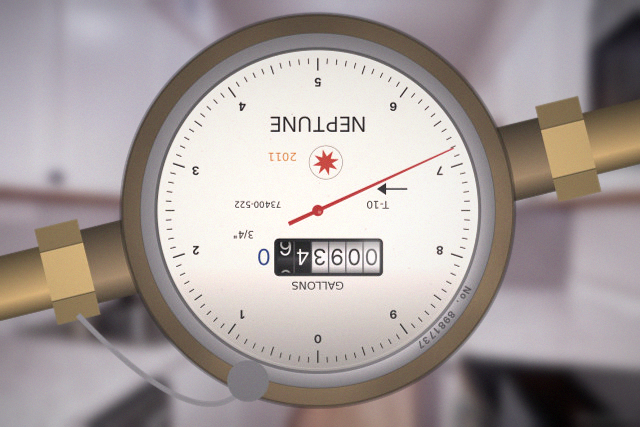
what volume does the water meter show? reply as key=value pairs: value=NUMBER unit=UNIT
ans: value=93456.8 unit=gal
